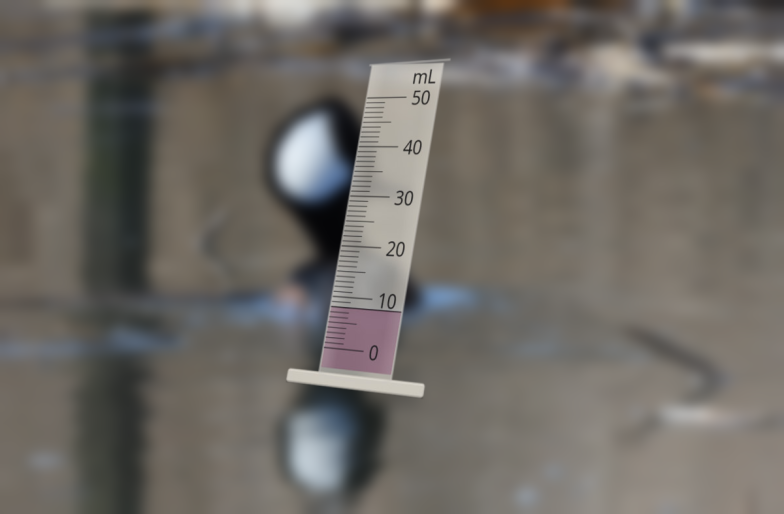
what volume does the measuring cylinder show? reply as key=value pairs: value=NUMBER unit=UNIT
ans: value=8 unit=mL
